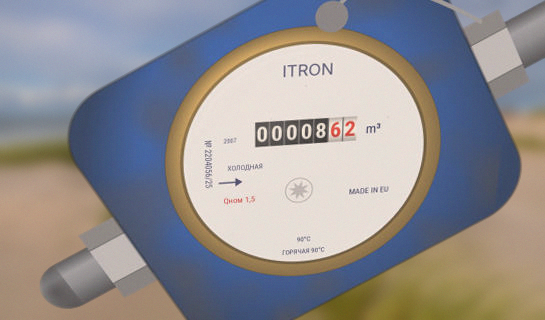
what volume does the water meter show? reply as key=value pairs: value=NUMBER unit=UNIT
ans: value=8.62 unit=m³
